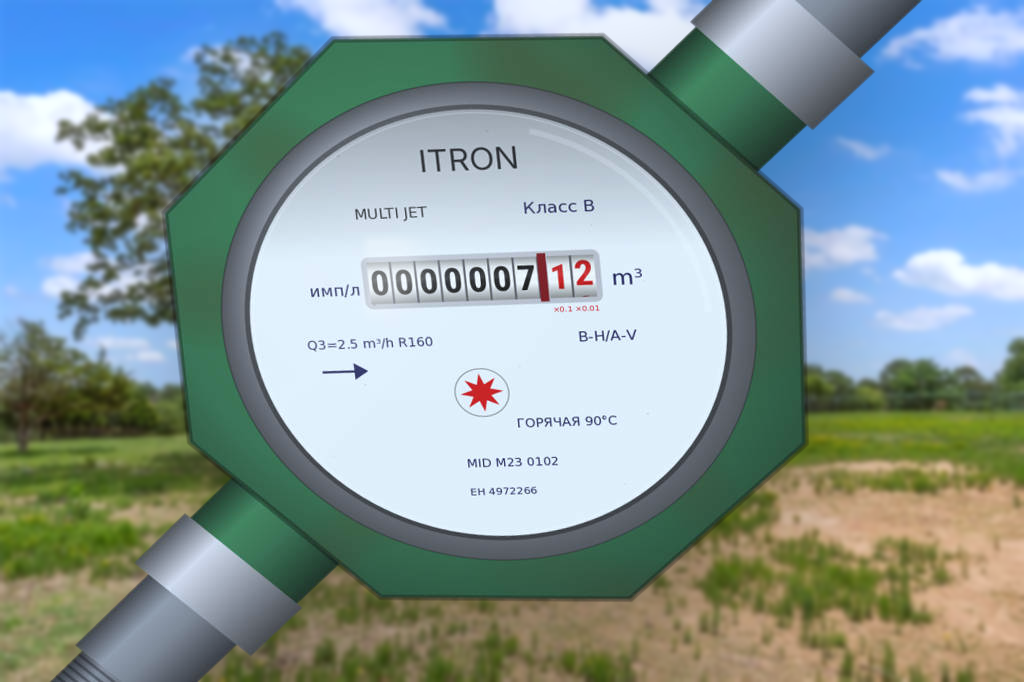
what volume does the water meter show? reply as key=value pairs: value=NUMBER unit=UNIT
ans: value=7.12 unit=m³
